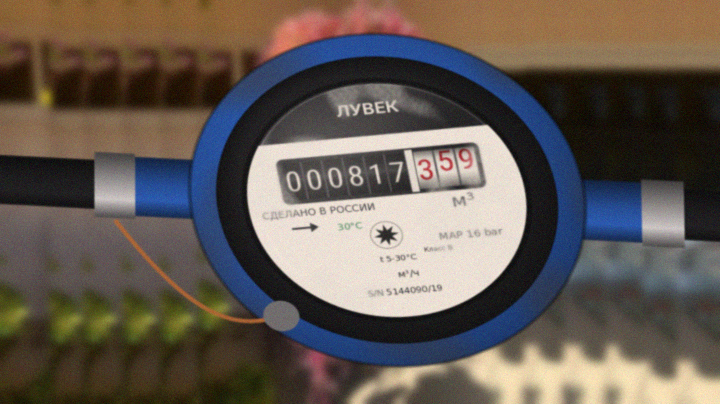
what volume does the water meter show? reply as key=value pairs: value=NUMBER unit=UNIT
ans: value=817.359 unit=m³
